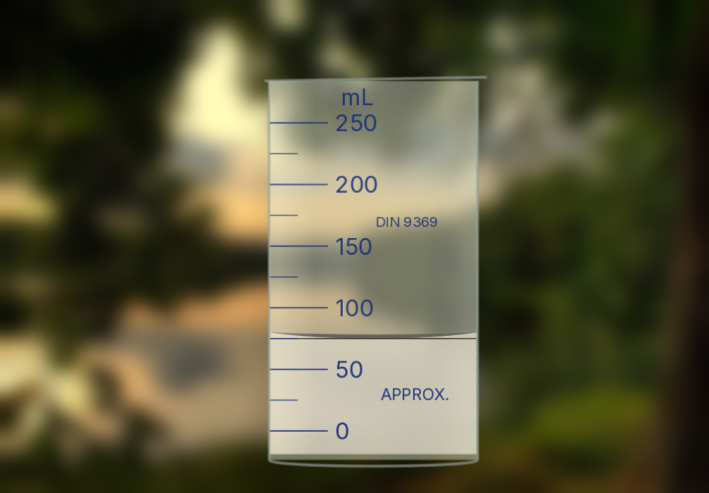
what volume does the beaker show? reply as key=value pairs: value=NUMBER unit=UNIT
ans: value=75 unit=mL
